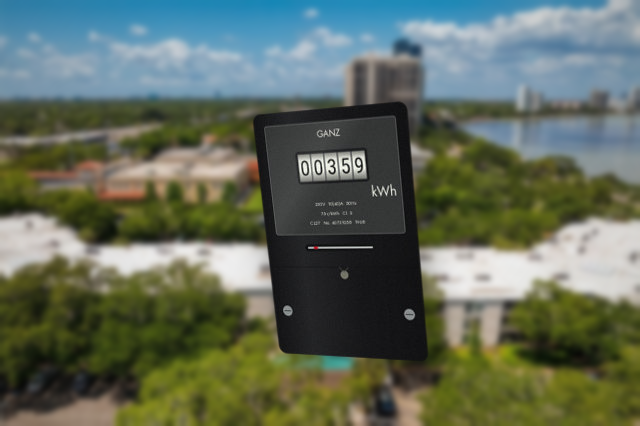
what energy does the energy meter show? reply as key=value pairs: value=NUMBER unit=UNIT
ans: value=359 unit=kWh
